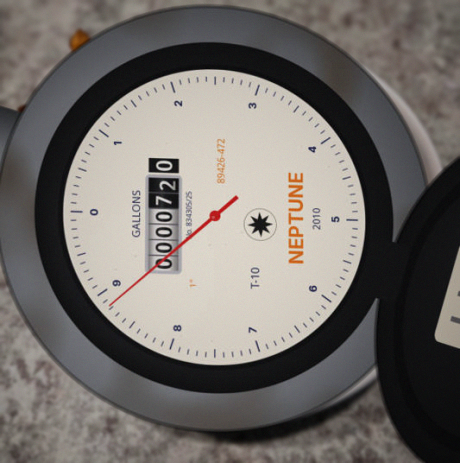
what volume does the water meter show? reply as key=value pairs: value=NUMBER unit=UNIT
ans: value=718.8 unit=gal
